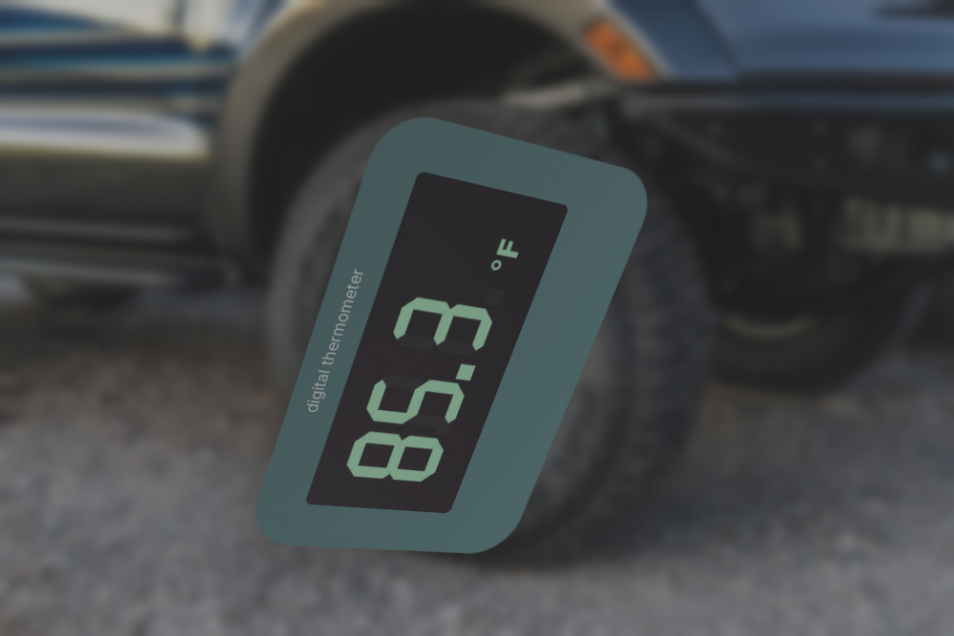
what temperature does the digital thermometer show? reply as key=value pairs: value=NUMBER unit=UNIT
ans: value=85.3 unit=°F
